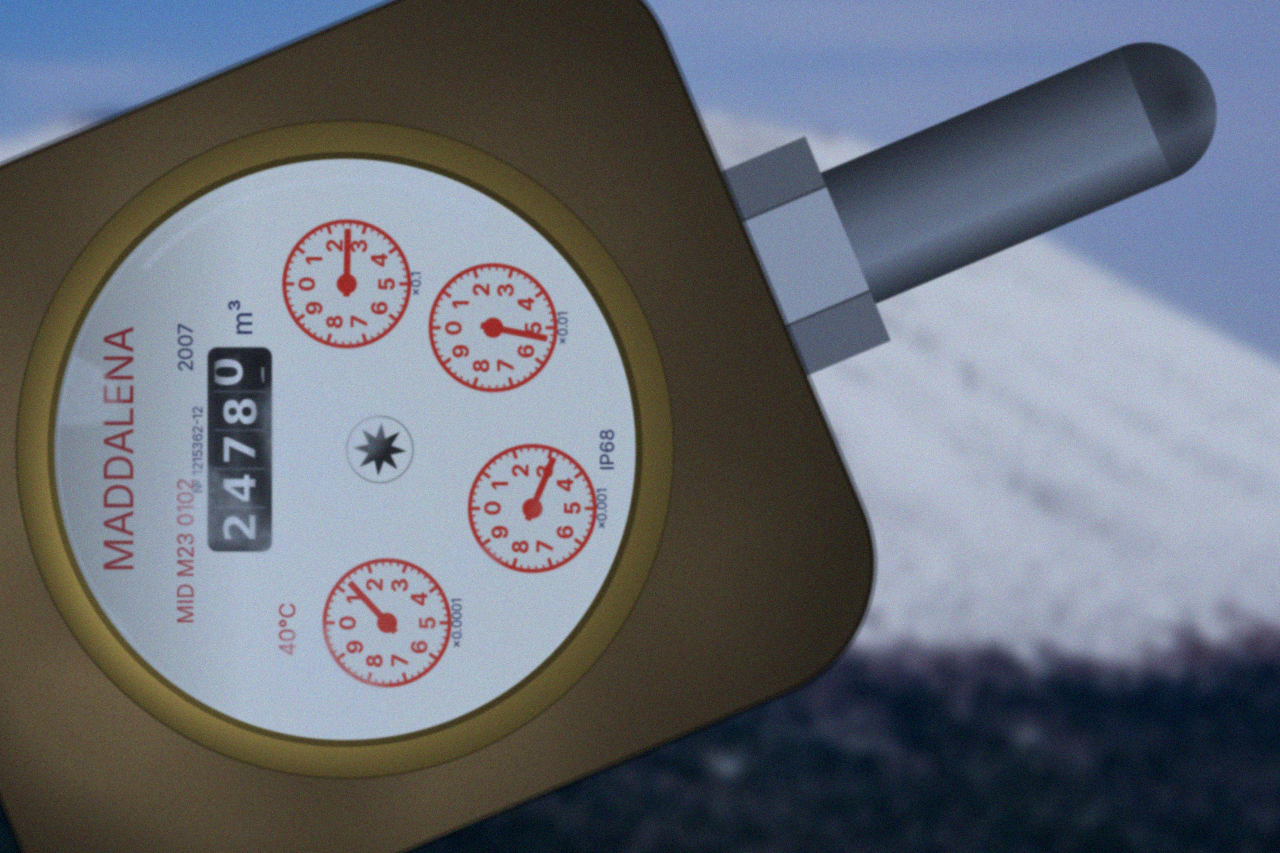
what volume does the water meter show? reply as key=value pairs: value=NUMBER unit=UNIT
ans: value=24780.2531 unit=m³
